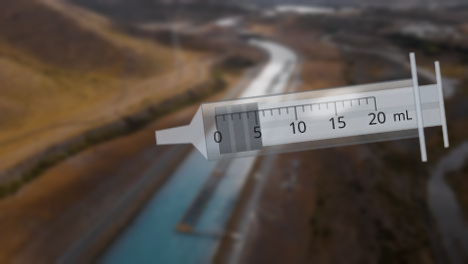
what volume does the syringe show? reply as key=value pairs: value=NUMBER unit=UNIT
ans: value=0 unit=mL
